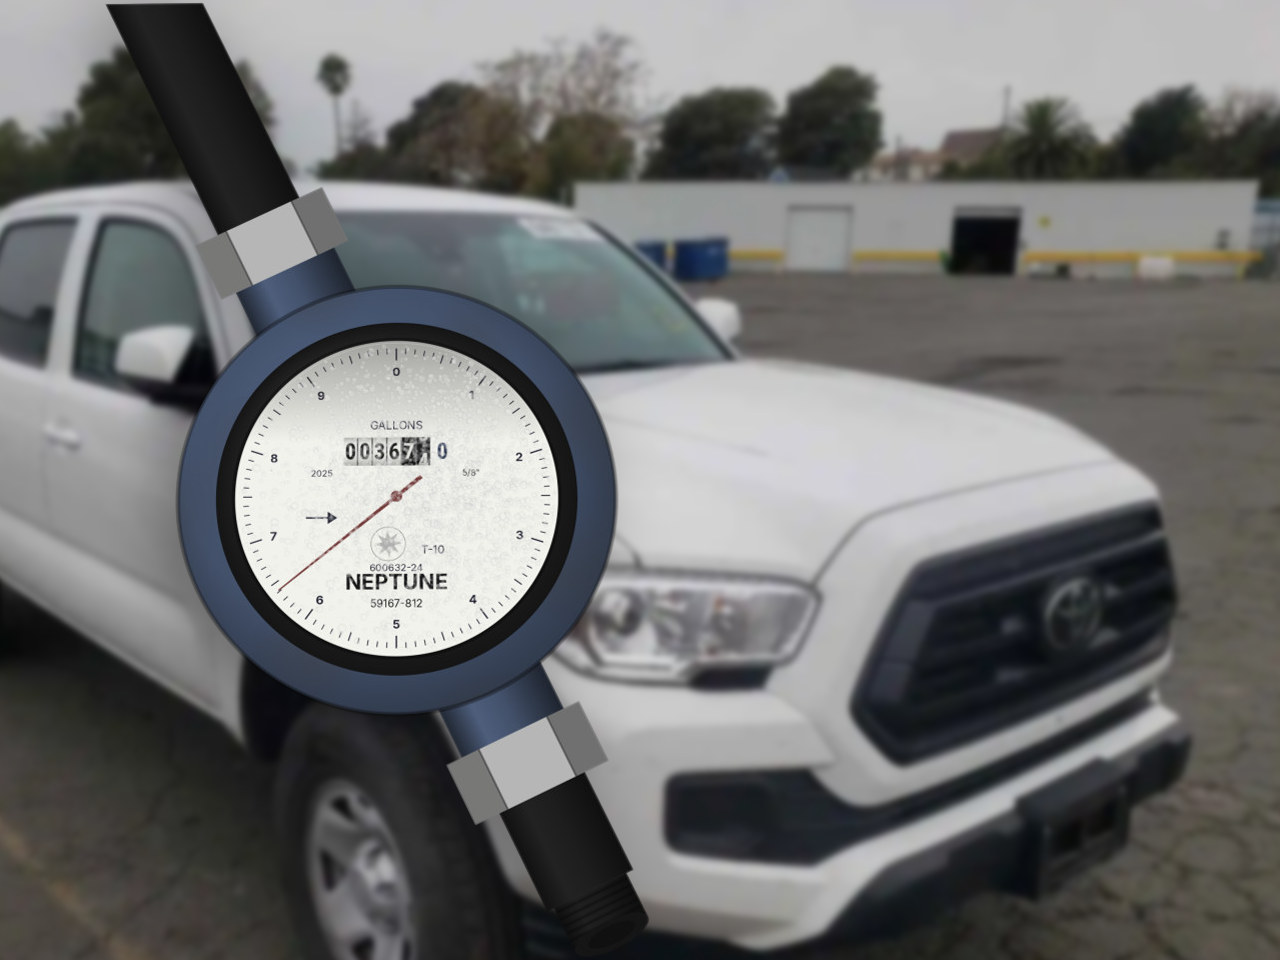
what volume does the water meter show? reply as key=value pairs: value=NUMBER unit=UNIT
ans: value=36736.4 unit=gal
